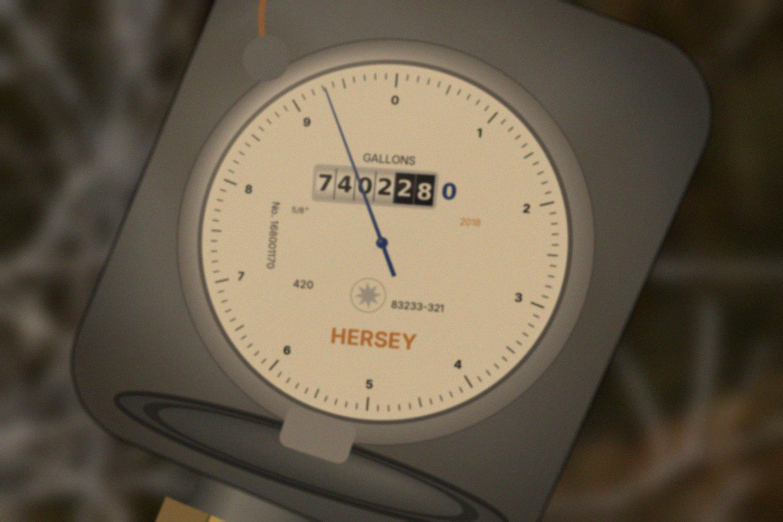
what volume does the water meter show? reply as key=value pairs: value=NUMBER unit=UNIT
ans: value=7402279.3 unit=gal
